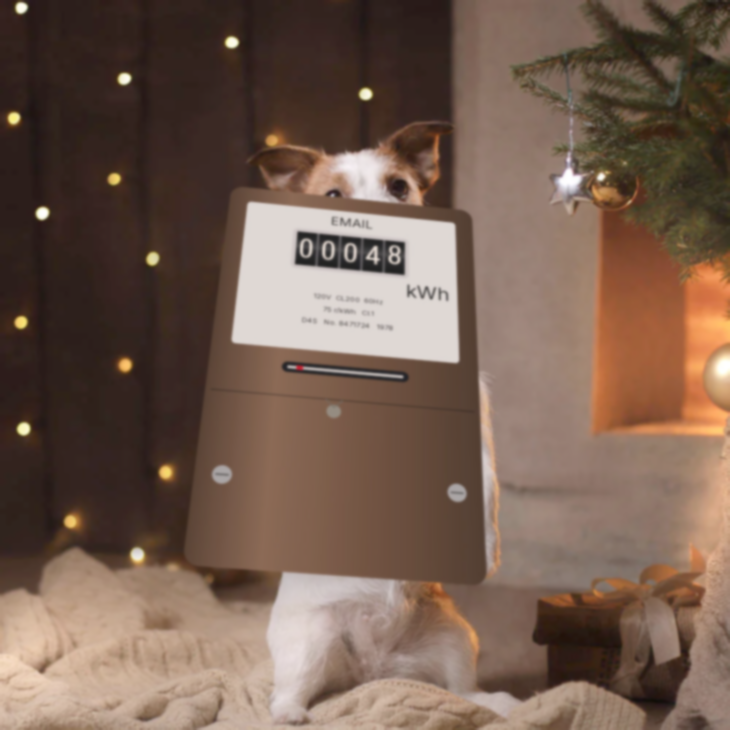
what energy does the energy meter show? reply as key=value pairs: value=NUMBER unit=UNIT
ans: value=48 unit=kWh
